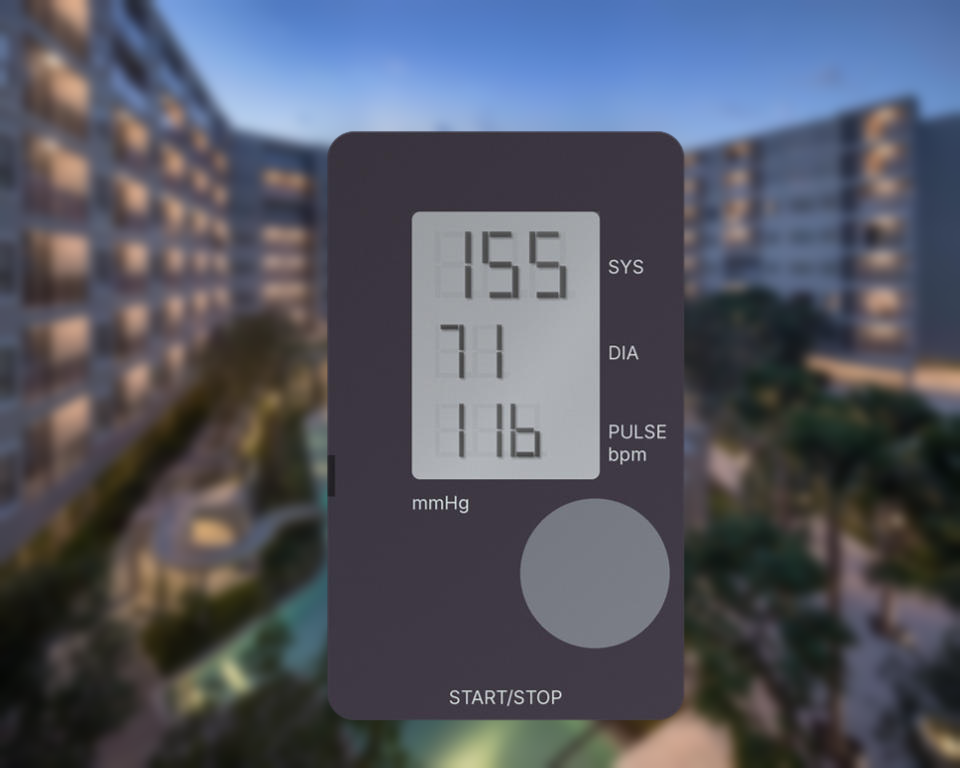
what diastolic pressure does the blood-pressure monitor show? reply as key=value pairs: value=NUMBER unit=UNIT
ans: value=71 unit=mmHg
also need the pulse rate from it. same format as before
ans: value=116 unit=bpm
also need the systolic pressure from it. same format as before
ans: value=155 unit=mmHg
